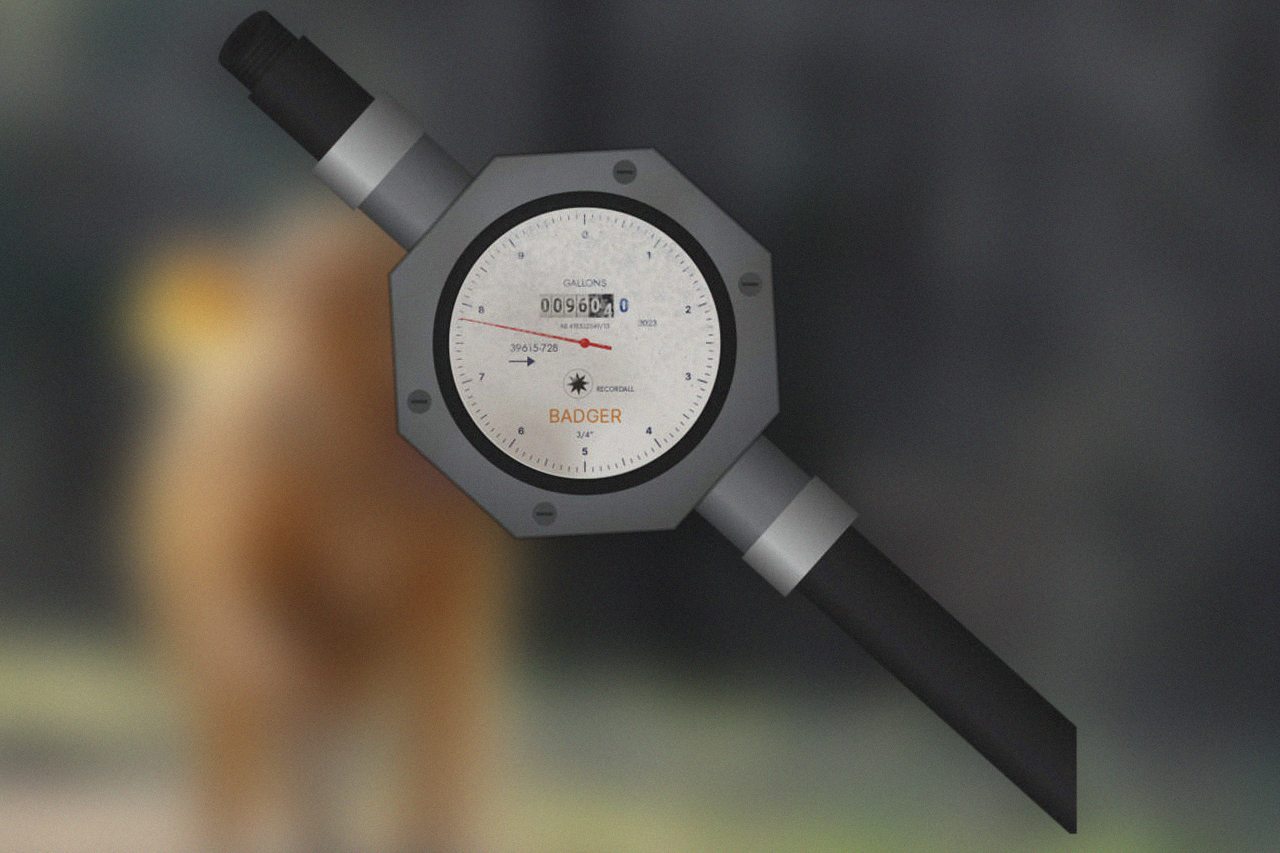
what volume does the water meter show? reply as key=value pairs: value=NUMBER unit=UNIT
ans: value=96037.8 unit=gal
